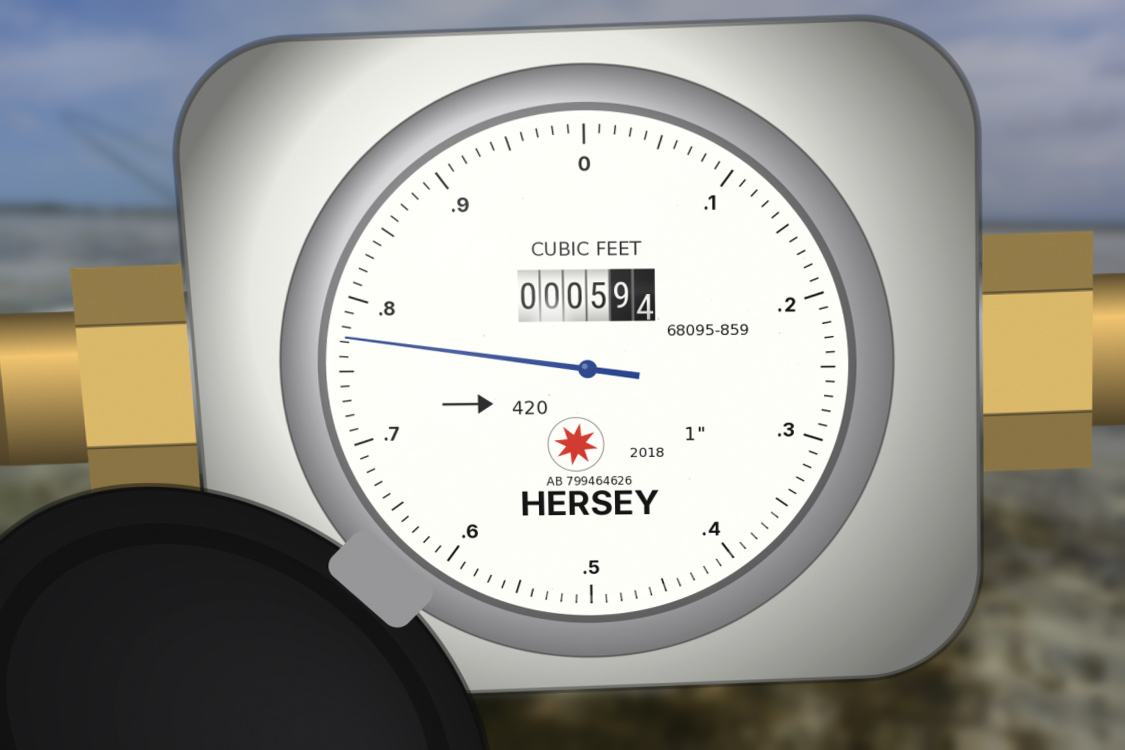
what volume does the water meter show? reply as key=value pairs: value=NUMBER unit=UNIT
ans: value=593.77 unit=ft³
